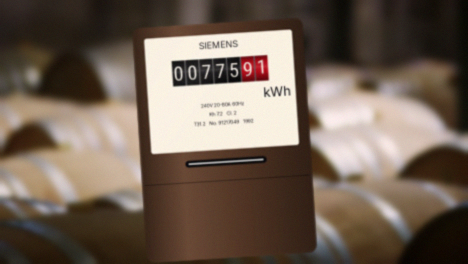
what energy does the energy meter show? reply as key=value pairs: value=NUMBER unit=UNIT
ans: value=775.91 unit=kWh
